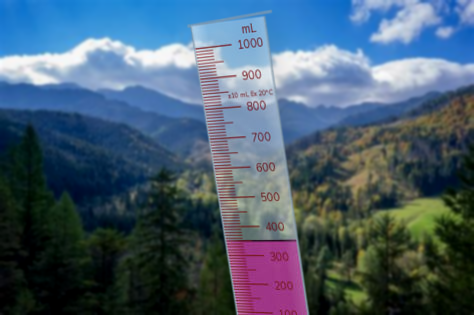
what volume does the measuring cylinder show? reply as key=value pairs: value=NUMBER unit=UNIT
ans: value=350 unit=mL
